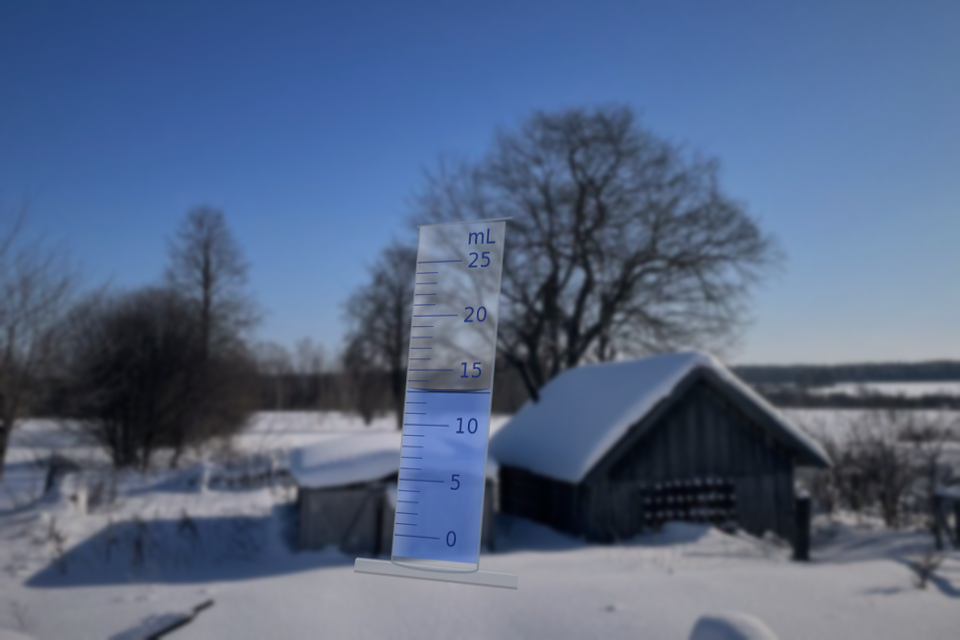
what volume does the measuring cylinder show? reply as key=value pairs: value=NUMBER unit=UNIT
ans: value=13 unit=mL
